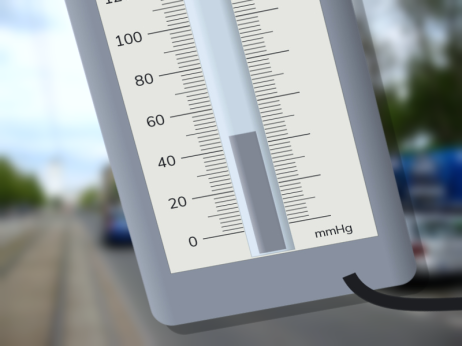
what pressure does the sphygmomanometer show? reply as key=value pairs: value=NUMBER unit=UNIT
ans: value=46 unit=mmHg
